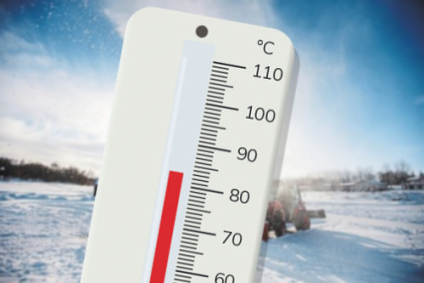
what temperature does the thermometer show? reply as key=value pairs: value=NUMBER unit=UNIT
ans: value=83 unit=°C
